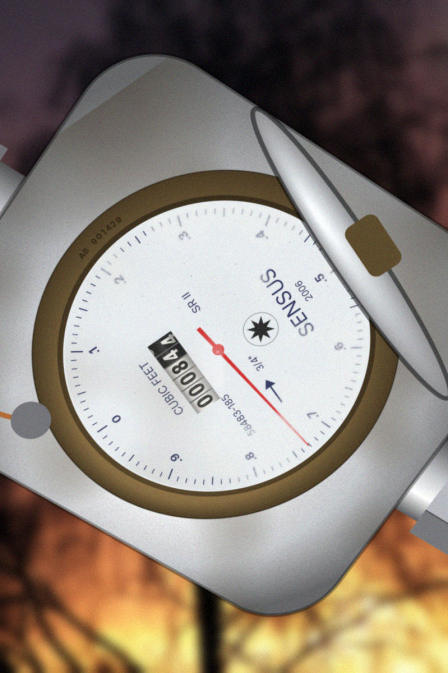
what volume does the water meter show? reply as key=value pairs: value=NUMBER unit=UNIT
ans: value=843.73 unit=ft³
